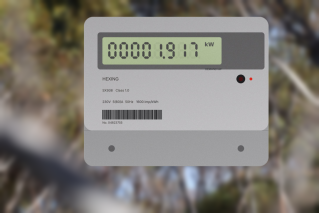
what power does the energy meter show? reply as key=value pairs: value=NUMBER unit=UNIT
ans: value=1.917 unit=kW
